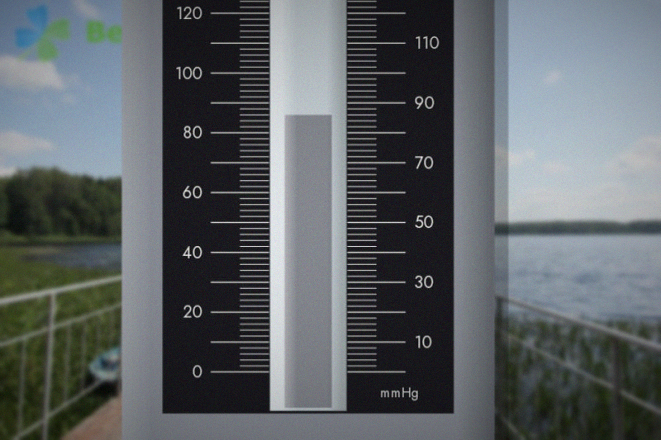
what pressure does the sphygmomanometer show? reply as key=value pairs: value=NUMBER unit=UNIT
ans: value=86 unit=mmHg
